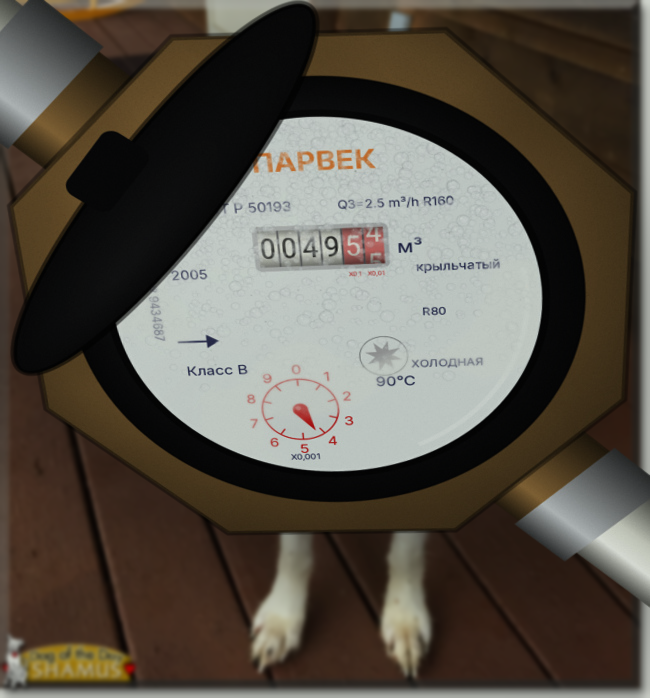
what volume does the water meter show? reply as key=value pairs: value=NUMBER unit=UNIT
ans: value=49.544 unit=m³
